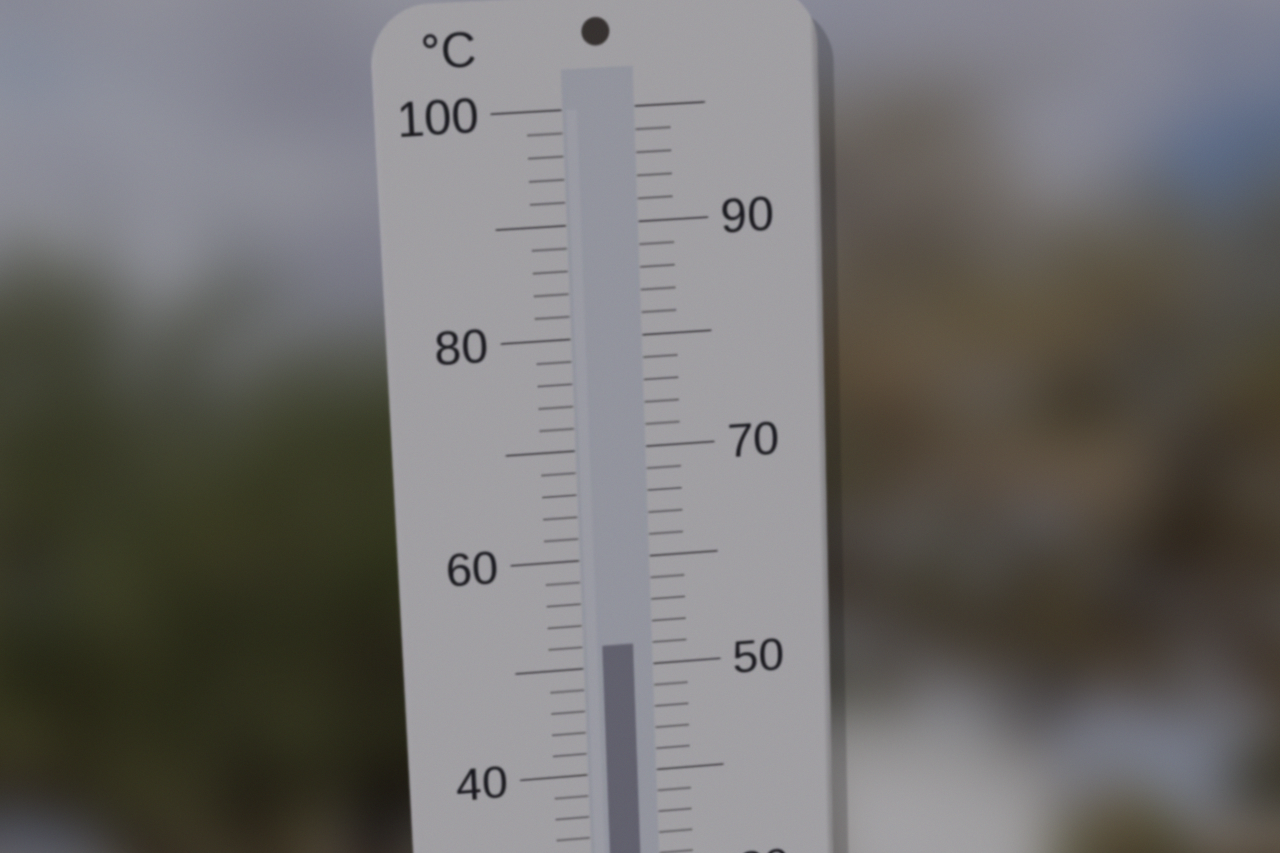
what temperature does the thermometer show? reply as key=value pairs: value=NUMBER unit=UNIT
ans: value=52 unit=°C
